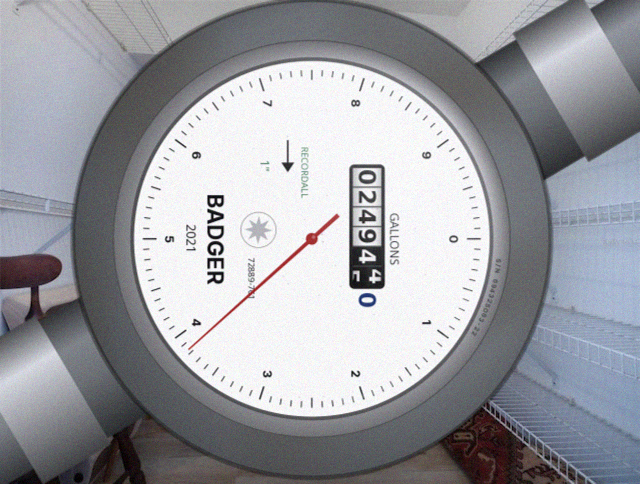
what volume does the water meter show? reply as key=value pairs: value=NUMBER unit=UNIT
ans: value=249443.8 unit=gal
